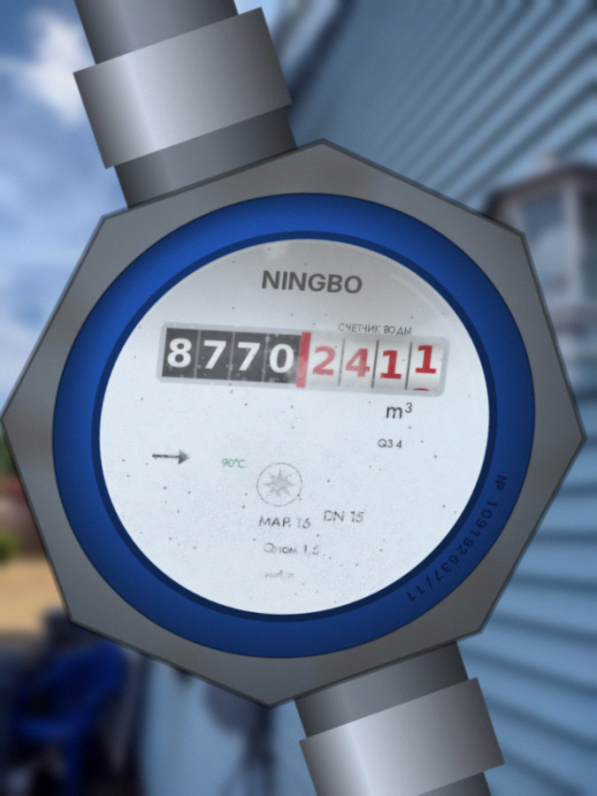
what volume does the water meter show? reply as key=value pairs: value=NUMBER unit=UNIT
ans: value=8770.2411 unit=m³
